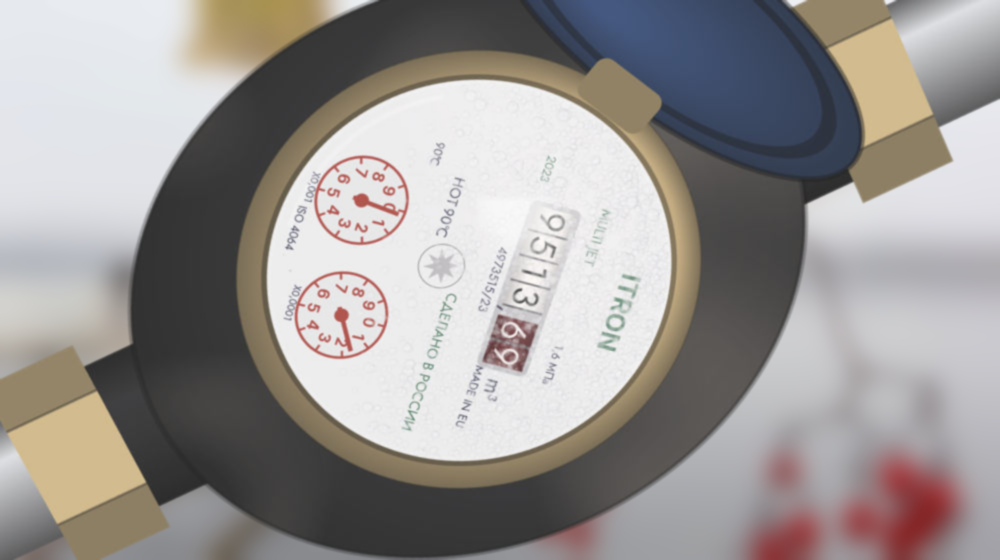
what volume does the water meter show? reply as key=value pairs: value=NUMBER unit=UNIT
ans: value=9513.6901 unit=m³
